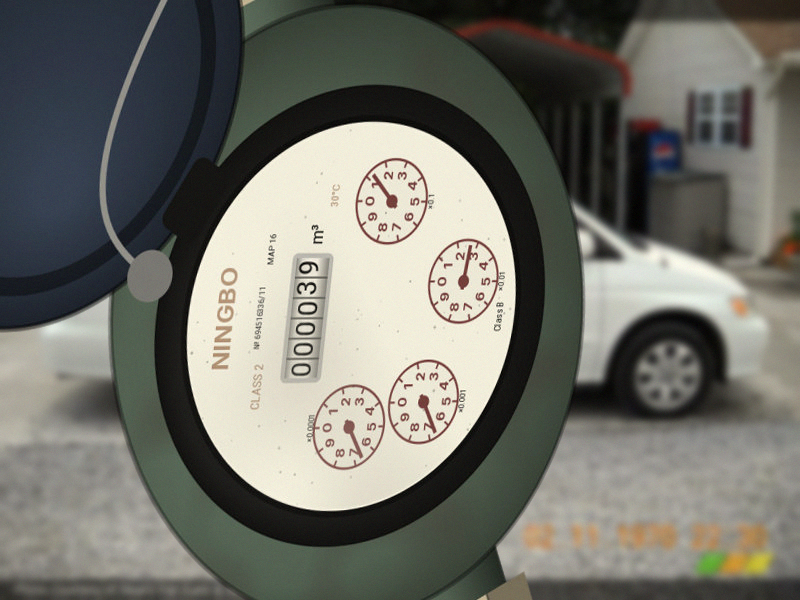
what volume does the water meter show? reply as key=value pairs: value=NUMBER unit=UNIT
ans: value=39.1266 unit=m³
